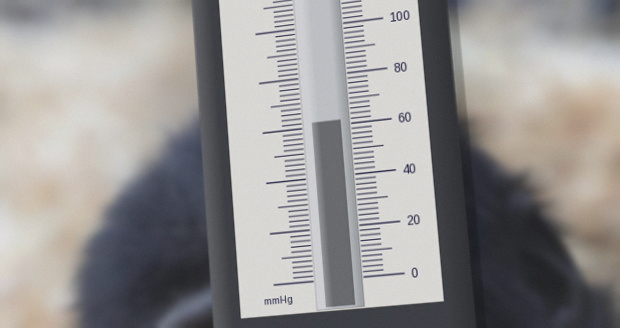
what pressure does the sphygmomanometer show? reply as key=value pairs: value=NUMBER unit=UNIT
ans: value=62 unit=mmHg
